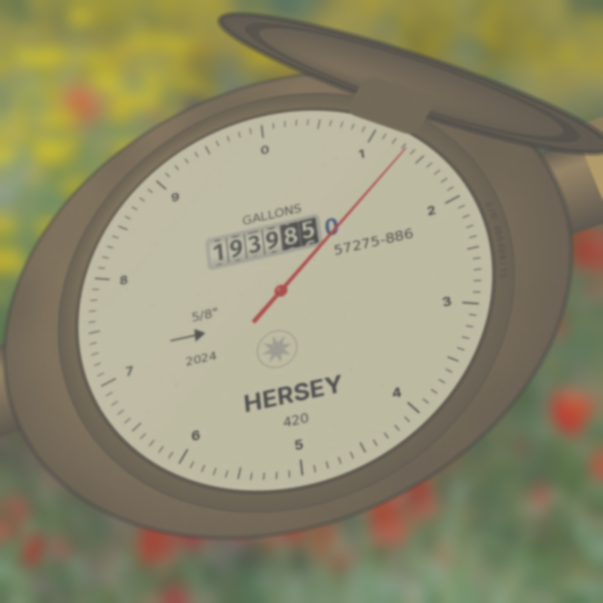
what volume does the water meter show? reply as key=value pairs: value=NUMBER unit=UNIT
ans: value=1939851.3 unit=gal
